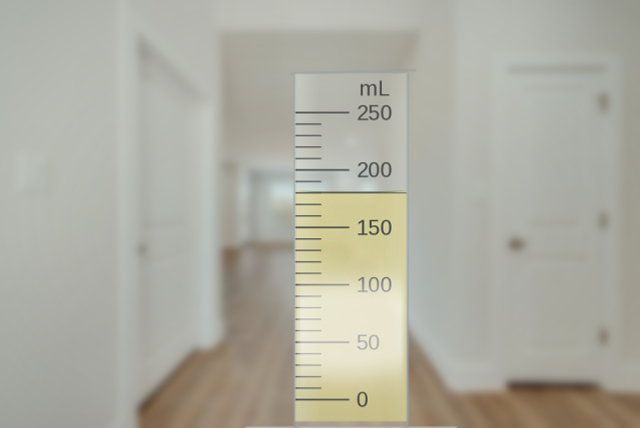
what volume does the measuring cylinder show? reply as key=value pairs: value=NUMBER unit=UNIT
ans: value=180 unit=mL
